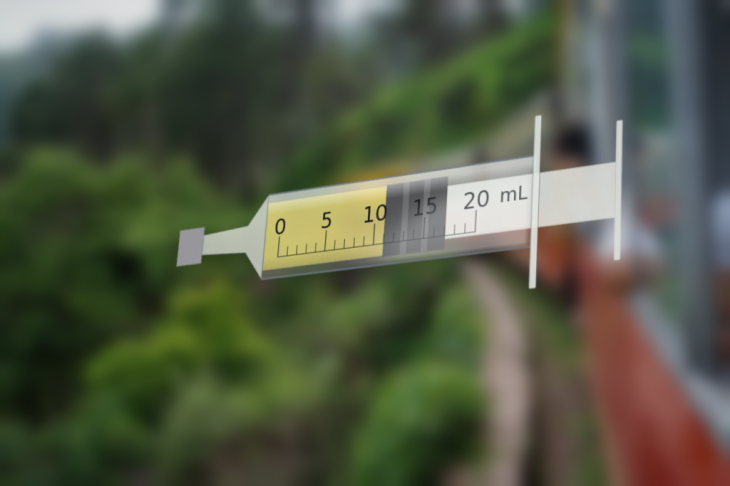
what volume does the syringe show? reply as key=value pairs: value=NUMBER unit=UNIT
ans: value=11 unit=mL
